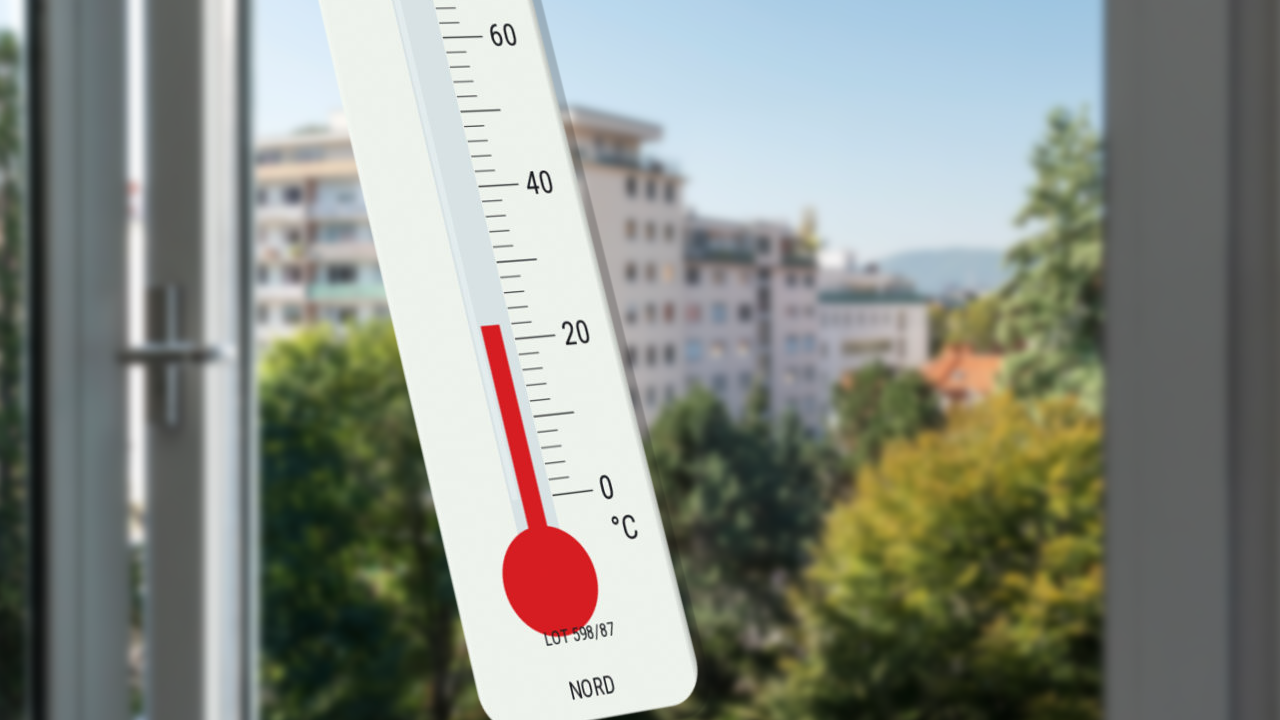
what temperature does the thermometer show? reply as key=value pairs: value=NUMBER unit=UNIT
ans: value=22 unit=°C
